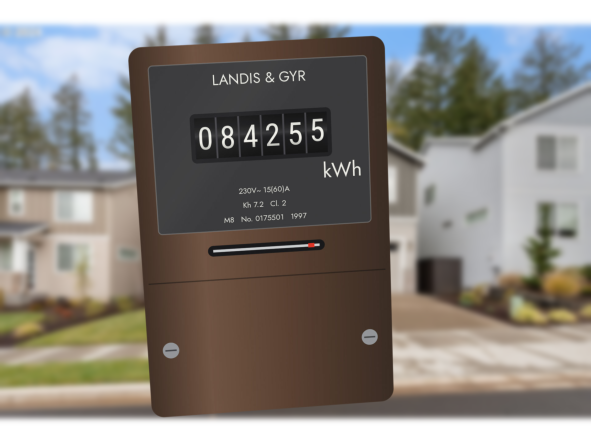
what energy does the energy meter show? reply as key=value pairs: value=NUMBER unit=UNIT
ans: value=84255 unit=kWh
